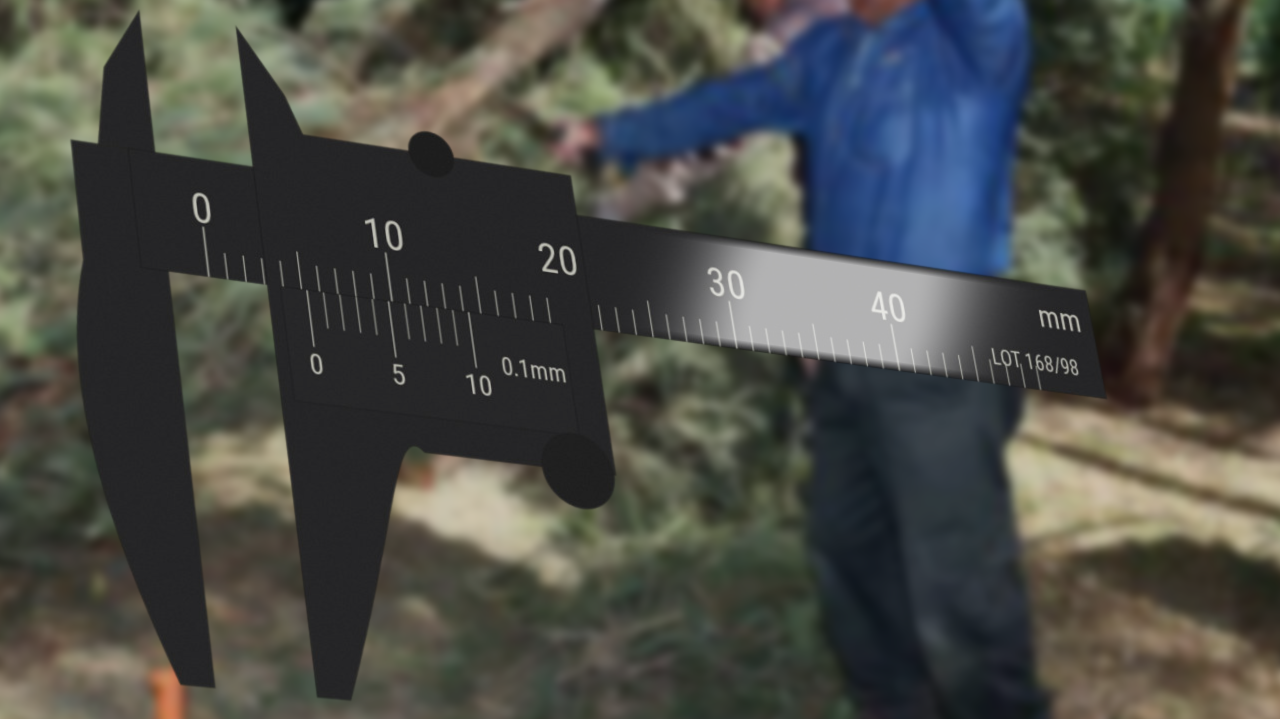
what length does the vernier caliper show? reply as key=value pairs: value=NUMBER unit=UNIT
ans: value=5.3 unit=mm
